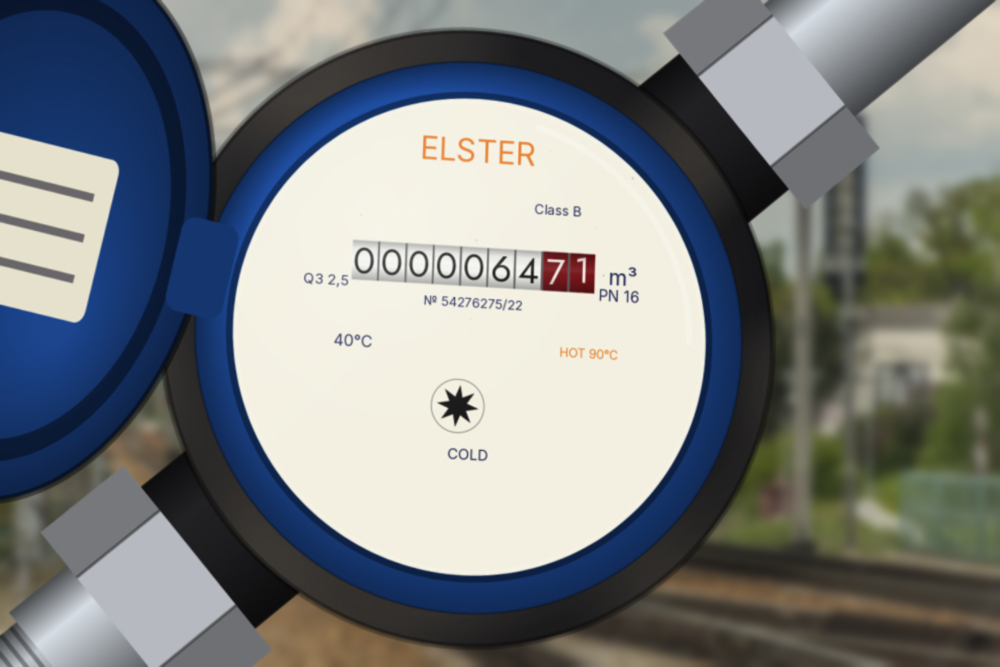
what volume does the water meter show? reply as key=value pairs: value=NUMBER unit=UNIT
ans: value=64.71 unit=m³
